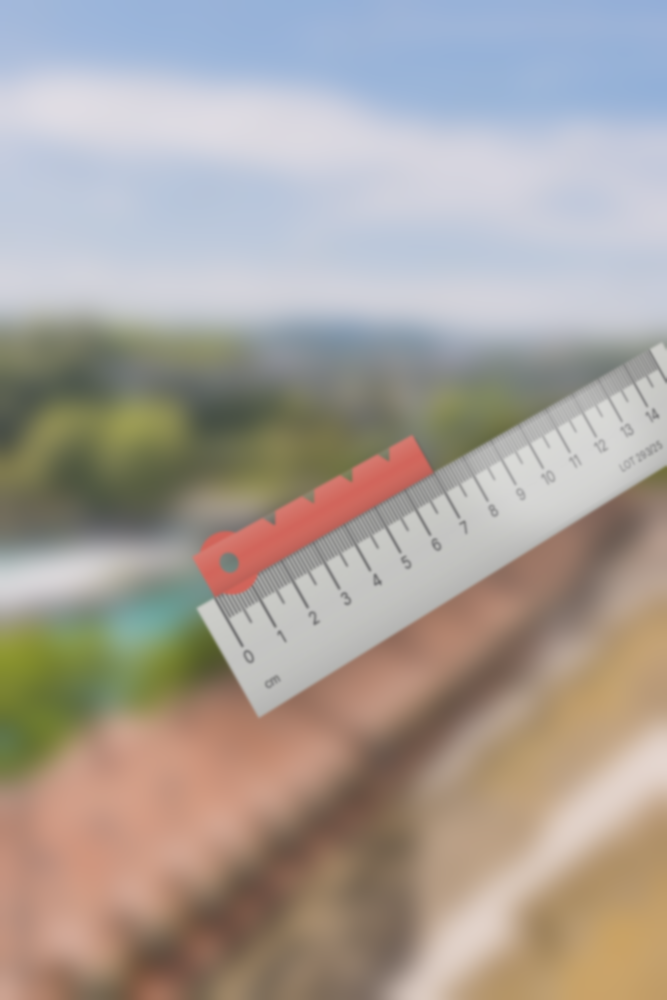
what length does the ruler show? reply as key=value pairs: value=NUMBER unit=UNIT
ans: value=7 unit=cm
